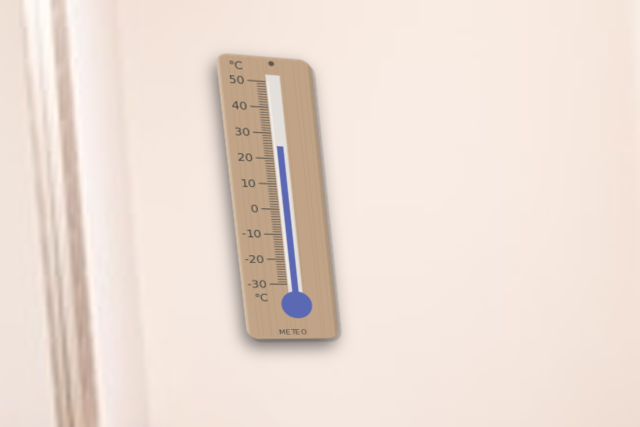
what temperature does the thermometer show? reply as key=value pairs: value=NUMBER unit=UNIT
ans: value=25 unit=°C
